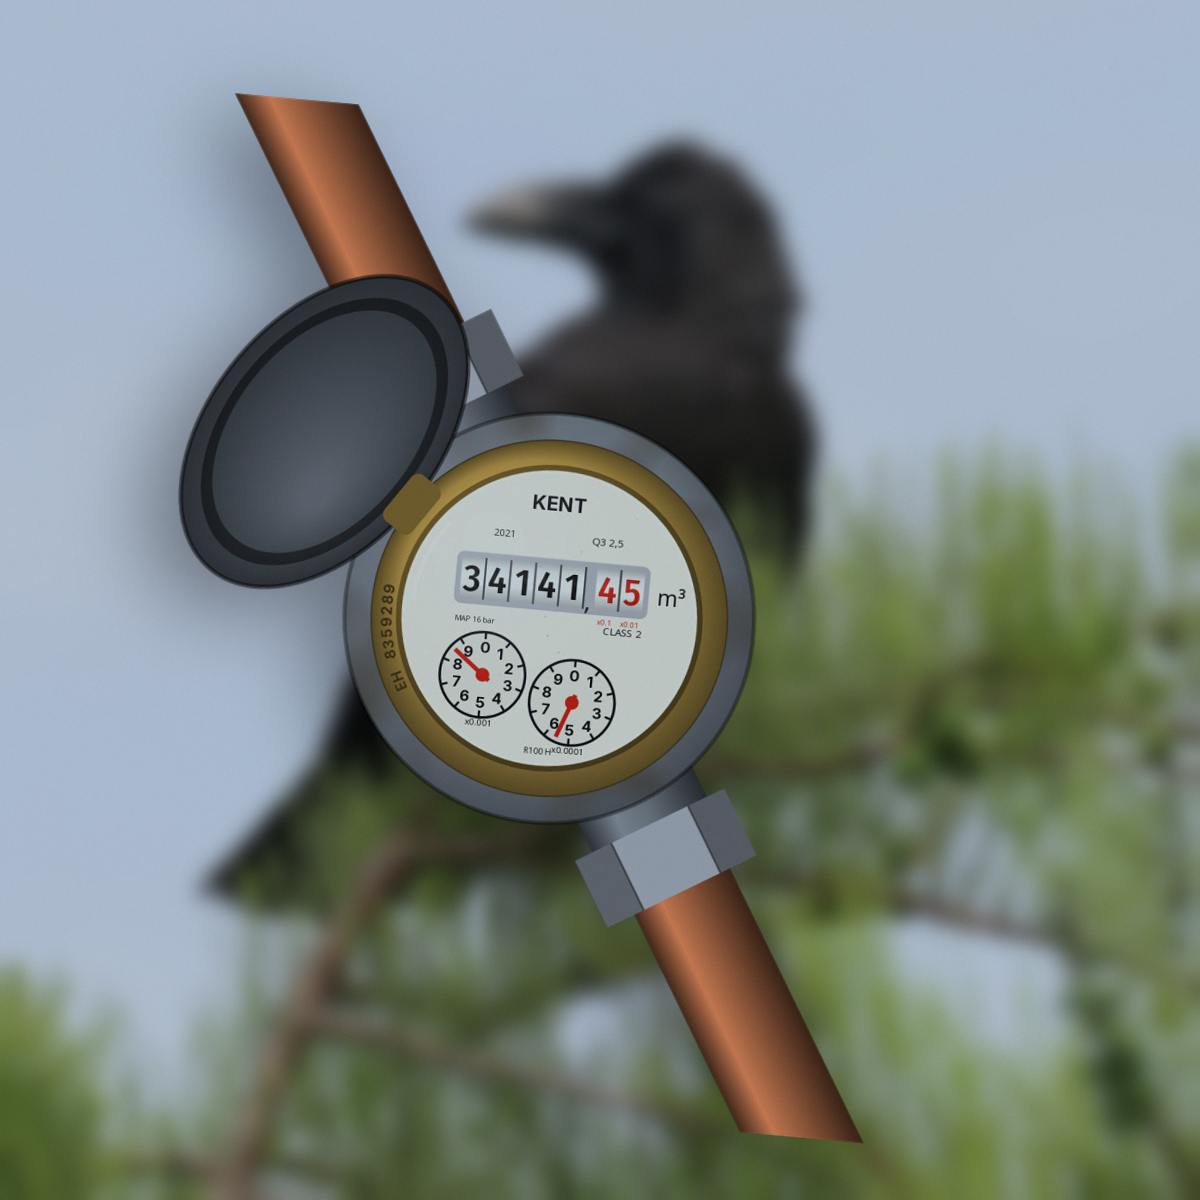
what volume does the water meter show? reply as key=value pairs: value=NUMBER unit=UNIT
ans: value=34141.4585 unit=m³
